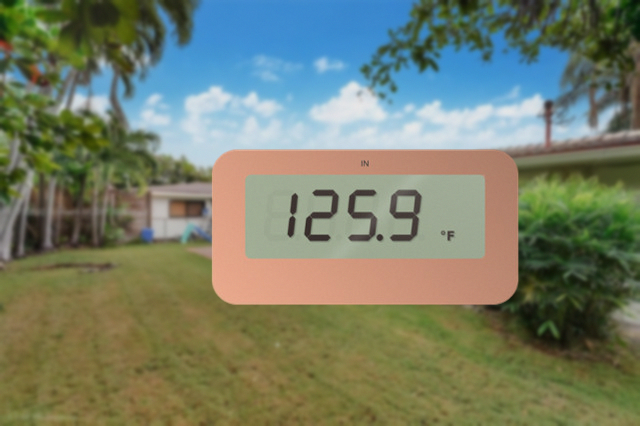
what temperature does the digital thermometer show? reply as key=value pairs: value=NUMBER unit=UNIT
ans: value=125.9 unit=°F
